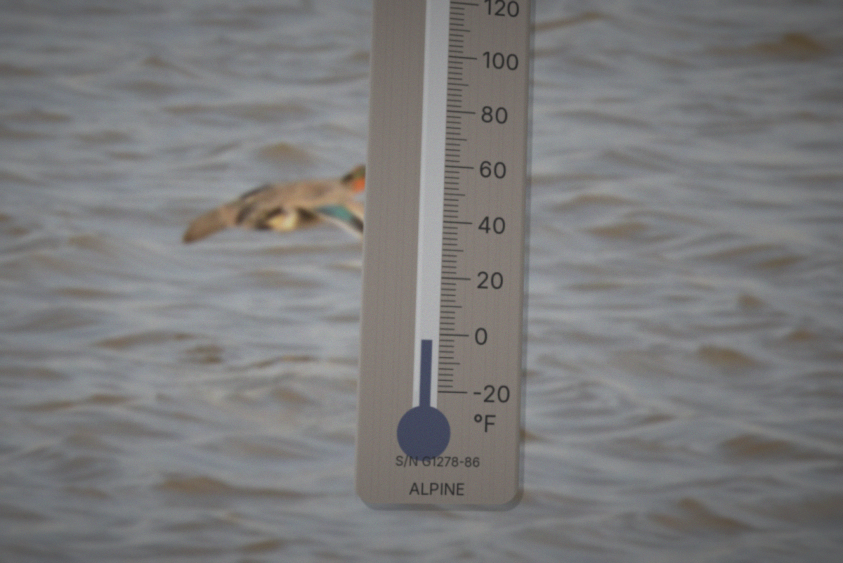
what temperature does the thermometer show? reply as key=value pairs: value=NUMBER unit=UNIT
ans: value=-2 unit=°F
